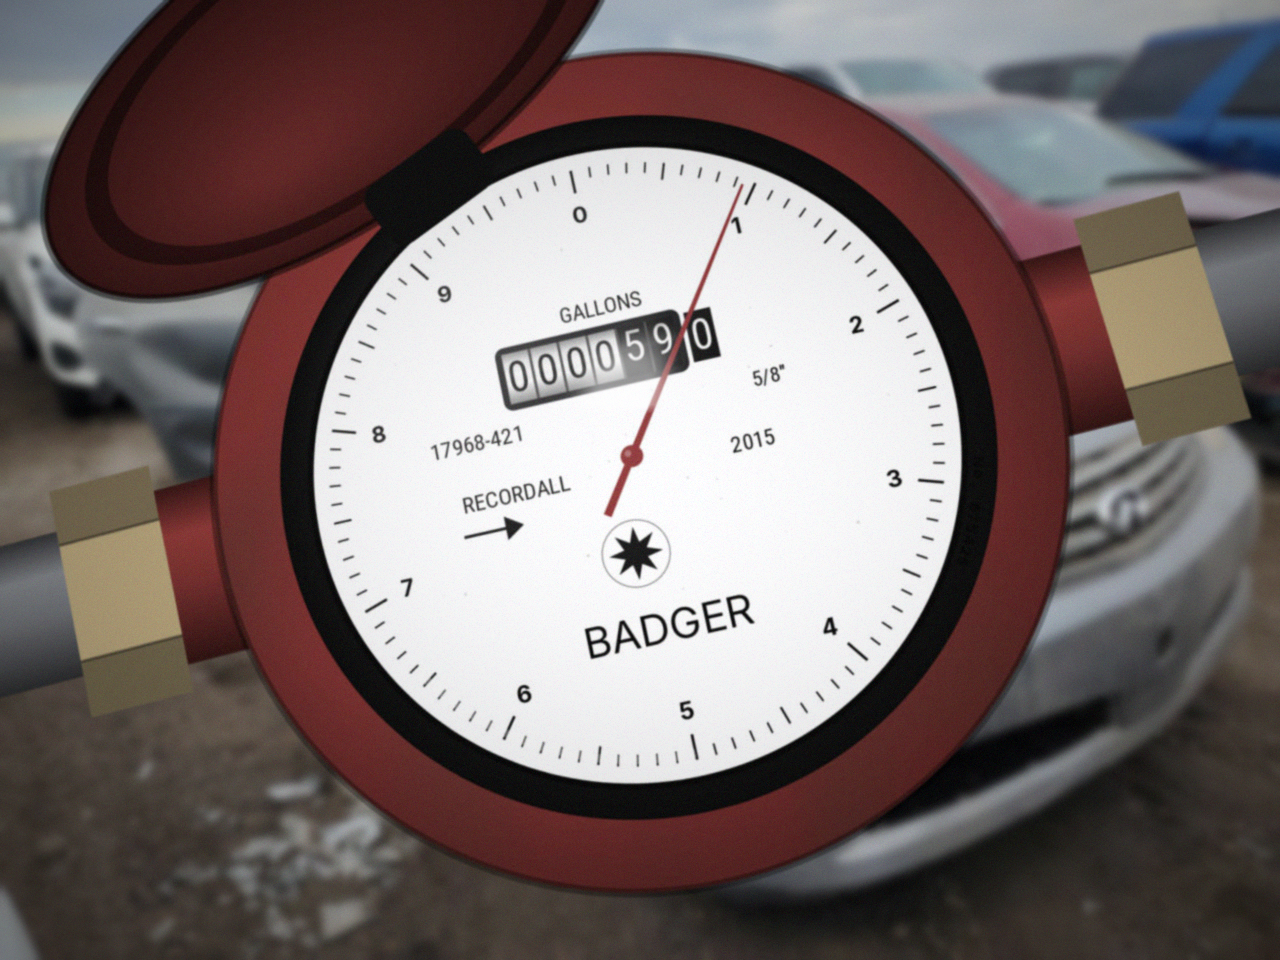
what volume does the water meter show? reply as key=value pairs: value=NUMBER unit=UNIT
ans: value=590.9 unit=gal
